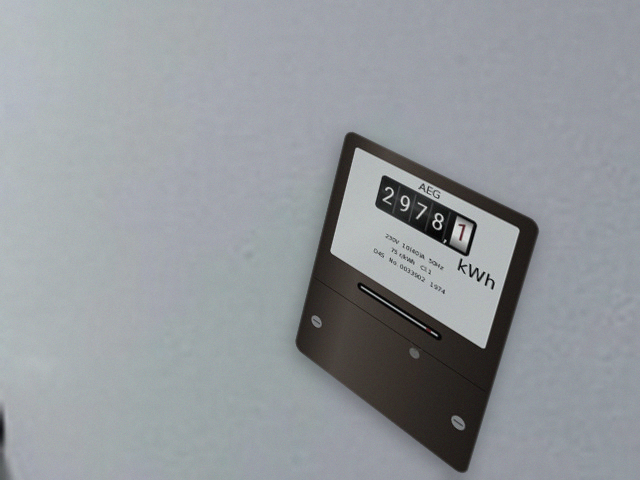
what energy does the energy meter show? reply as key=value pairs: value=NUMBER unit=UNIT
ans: value=2978.1 unit=kWh
